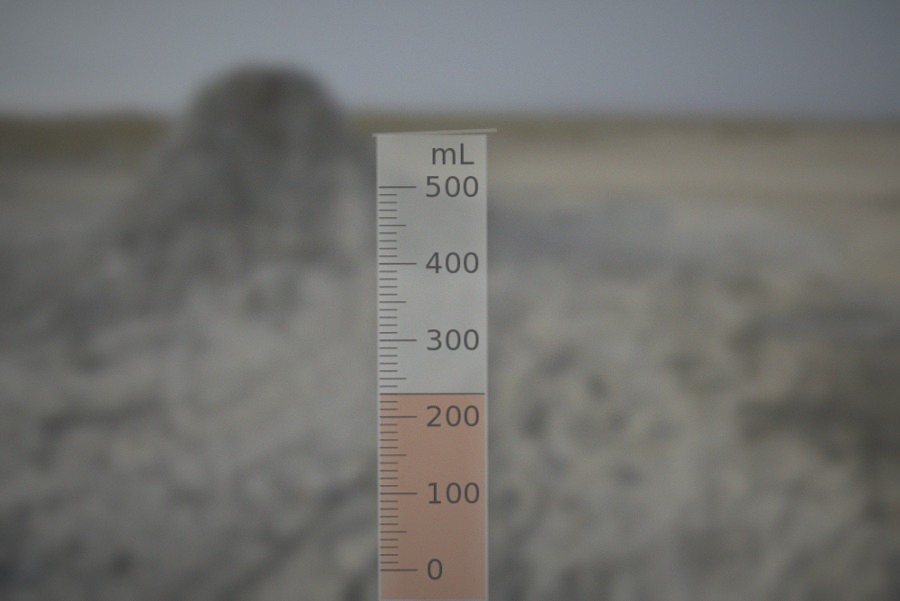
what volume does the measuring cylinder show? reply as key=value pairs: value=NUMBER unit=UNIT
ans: value=230 unit=mL
